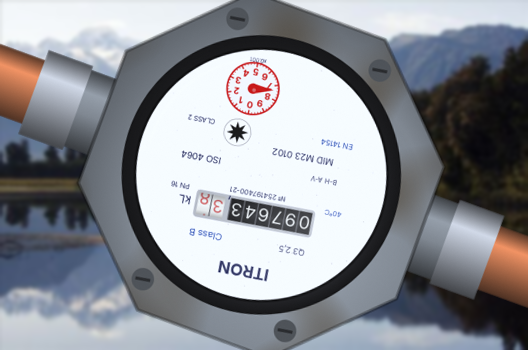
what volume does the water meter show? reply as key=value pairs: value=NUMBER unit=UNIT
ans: value=97643.377 unit=kL
